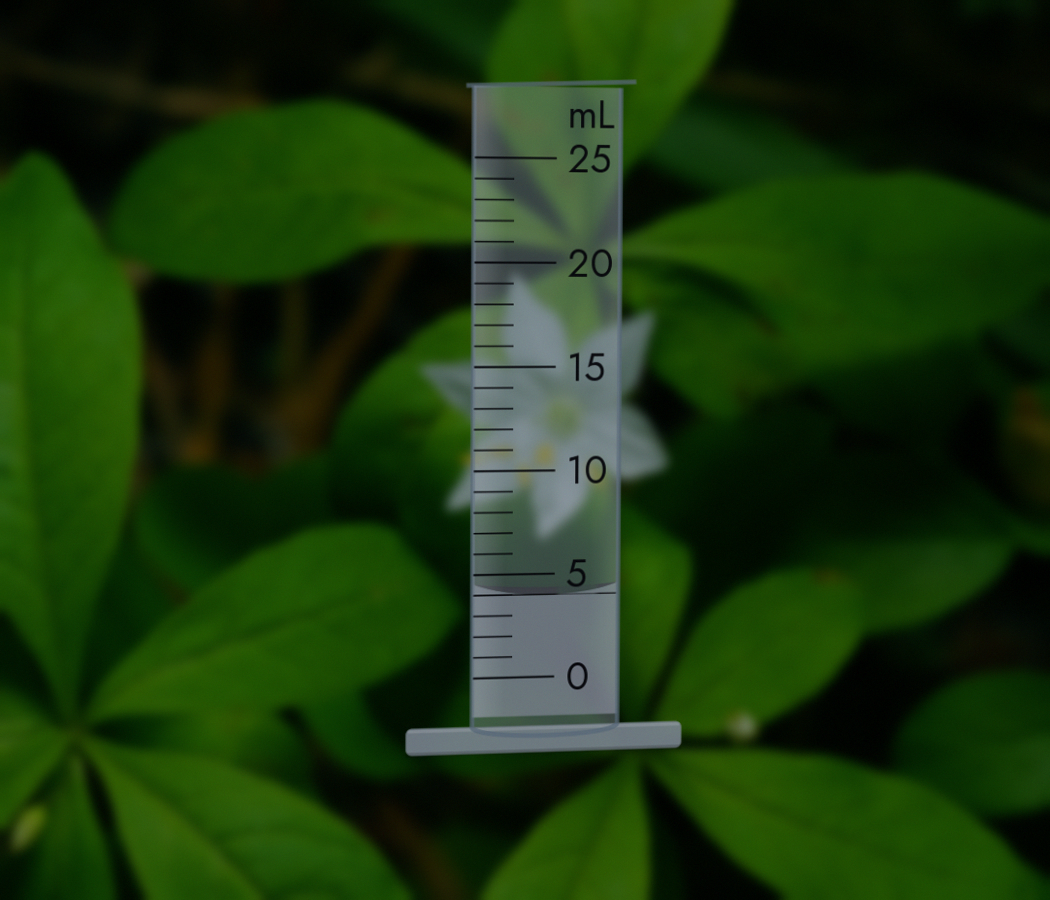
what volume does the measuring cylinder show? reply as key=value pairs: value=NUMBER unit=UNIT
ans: value=4 unit=mL
